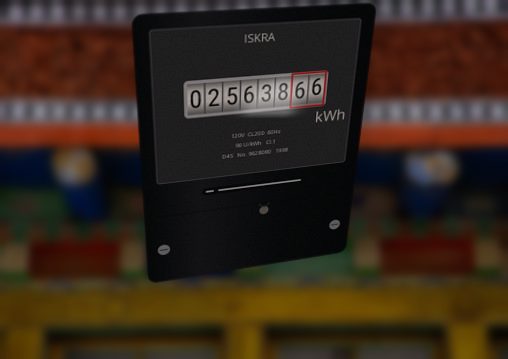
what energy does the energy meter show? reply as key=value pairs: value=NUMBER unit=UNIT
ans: value=25638.66 unit=kWh
